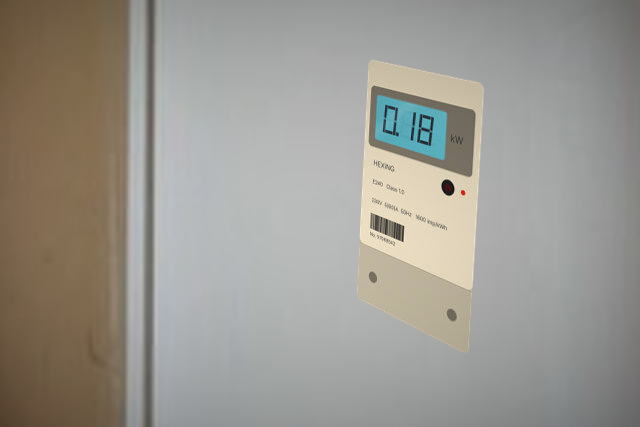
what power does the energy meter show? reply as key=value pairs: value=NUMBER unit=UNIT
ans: value=0.18 unit=kW
